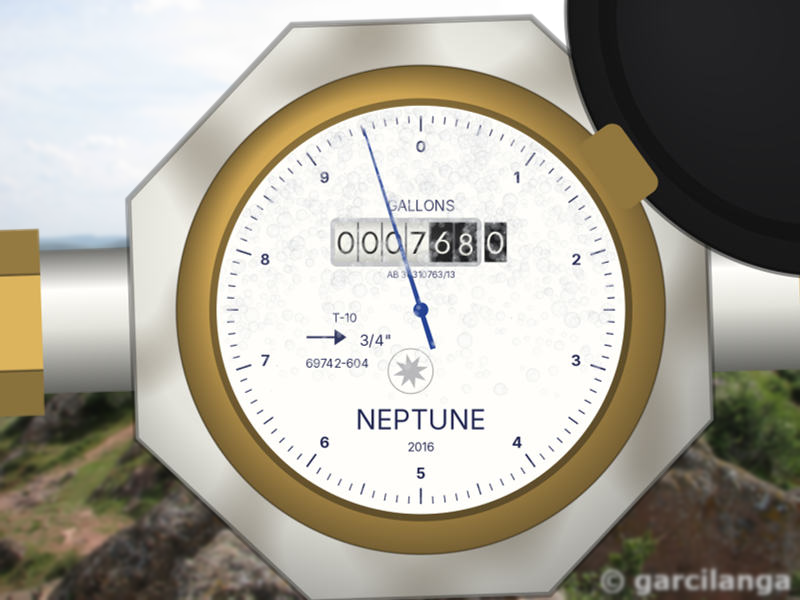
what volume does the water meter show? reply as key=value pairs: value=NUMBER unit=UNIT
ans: value=7679.5 unit=gal
